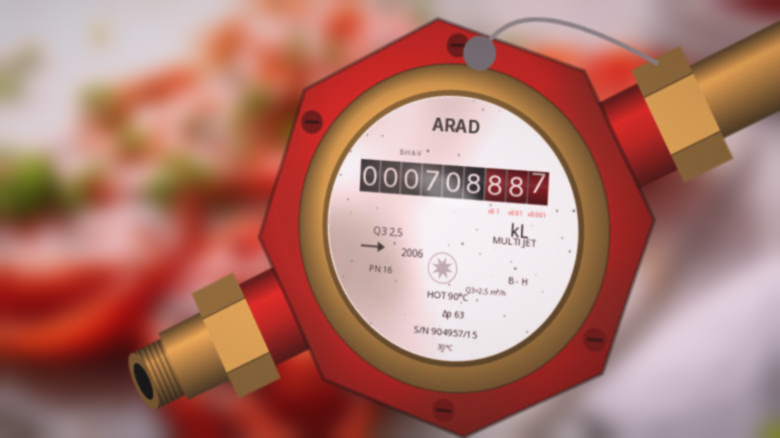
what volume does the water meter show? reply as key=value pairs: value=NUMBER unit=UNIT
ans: value=708.887 unit=kL
